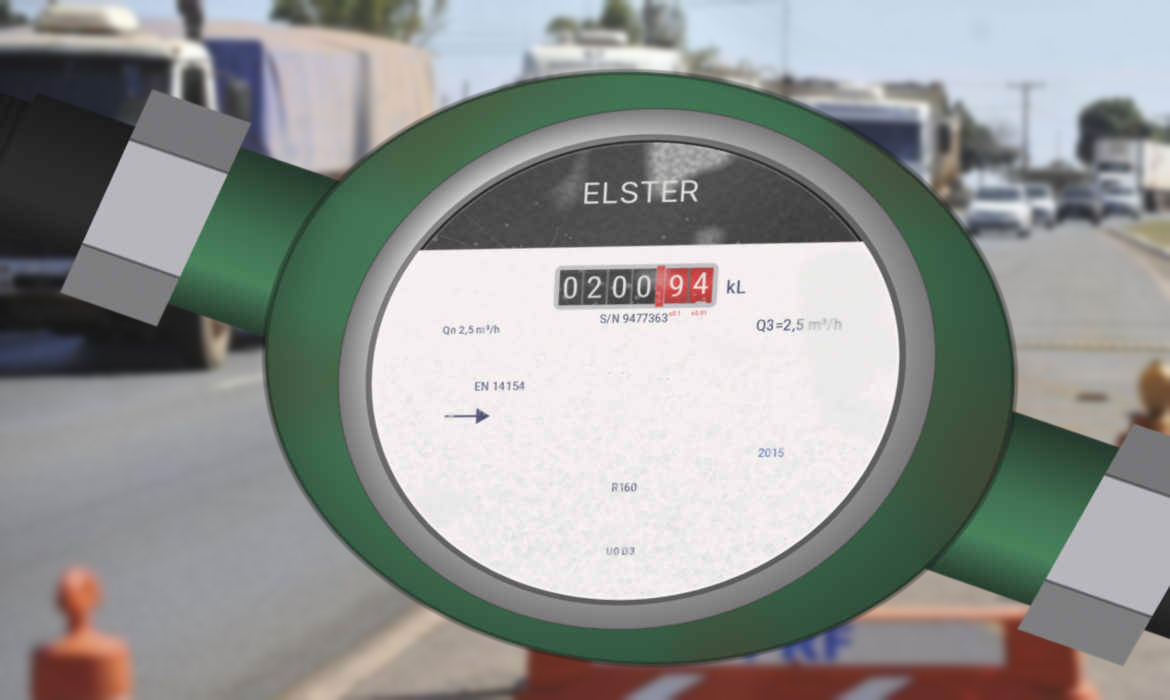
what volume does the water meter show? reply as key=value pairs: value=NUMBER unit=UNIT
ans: value=200.94 unit=kL
